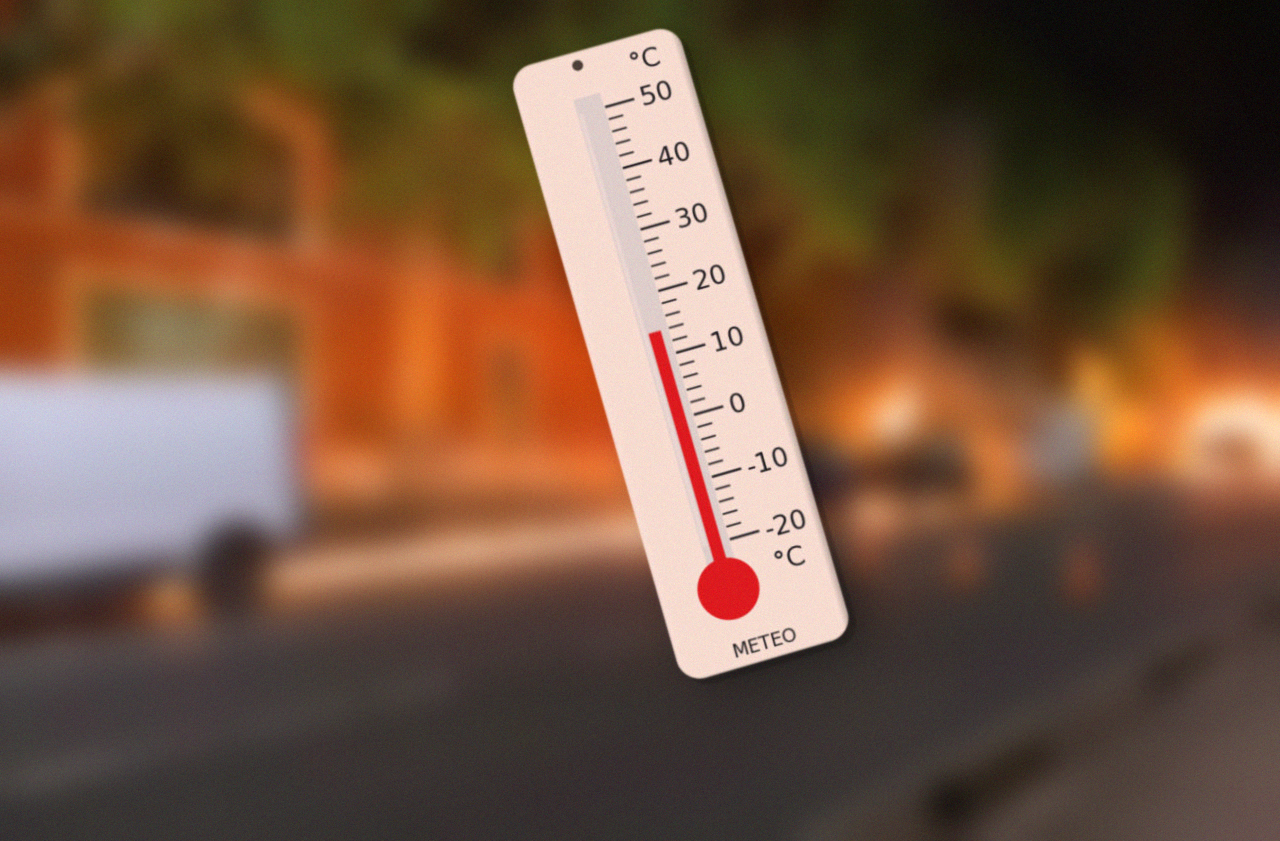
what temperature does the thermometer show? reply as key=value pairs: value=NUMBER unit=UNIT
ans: value=14 unit=°C
